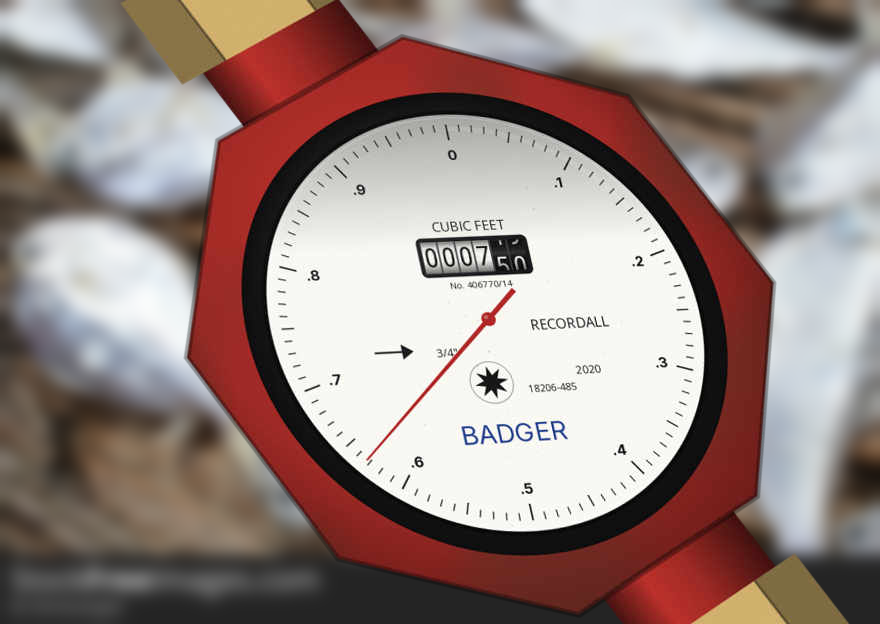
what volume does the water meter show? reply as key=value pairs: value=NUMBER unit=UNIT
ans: value=749.63 unit=ft³
